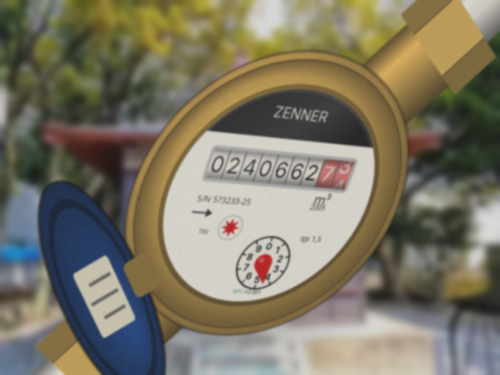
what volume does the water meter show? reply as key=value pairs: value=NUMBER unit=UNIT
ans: value=240662.734 unit=m³
